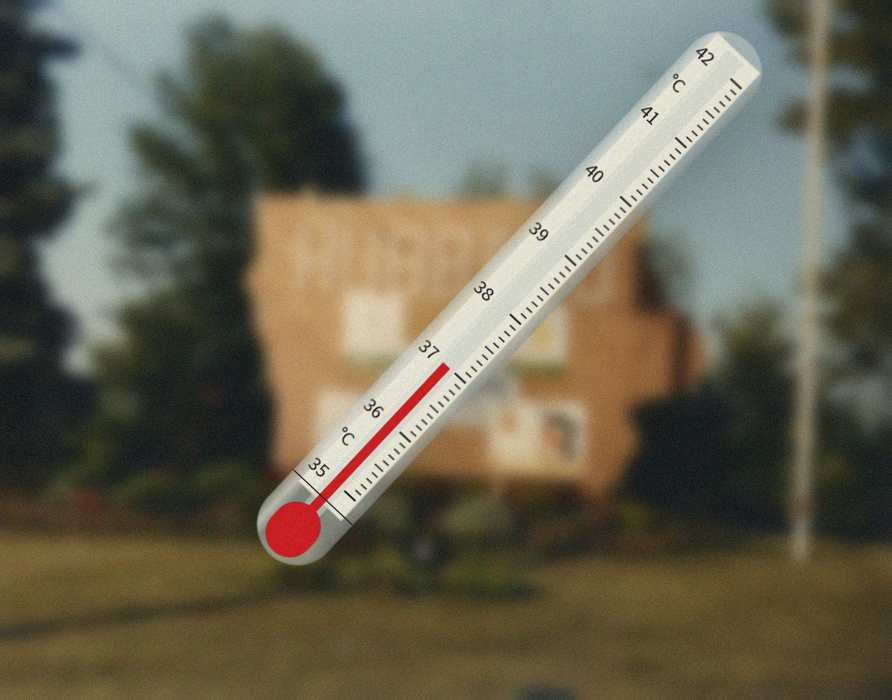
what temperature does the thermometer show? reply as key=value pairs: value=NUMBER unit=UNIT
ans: value=37 unit=°C
